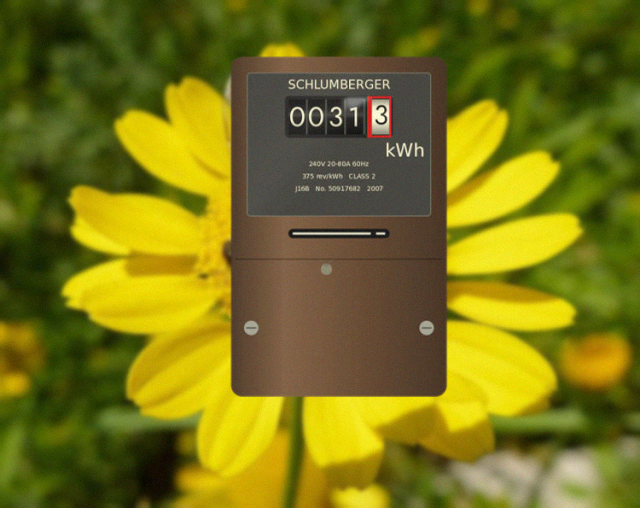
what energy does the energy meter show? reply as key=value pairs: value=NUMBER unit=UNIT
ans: value=31.3 unit=kWh
